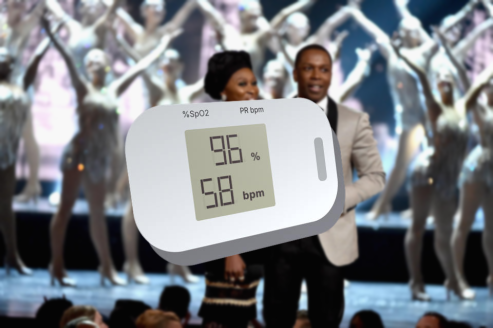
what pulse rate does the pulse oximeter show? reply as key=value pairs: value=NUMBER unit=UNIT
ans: value=58 unit=bpm
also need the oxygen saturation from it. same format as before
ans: value=96 unit=%
